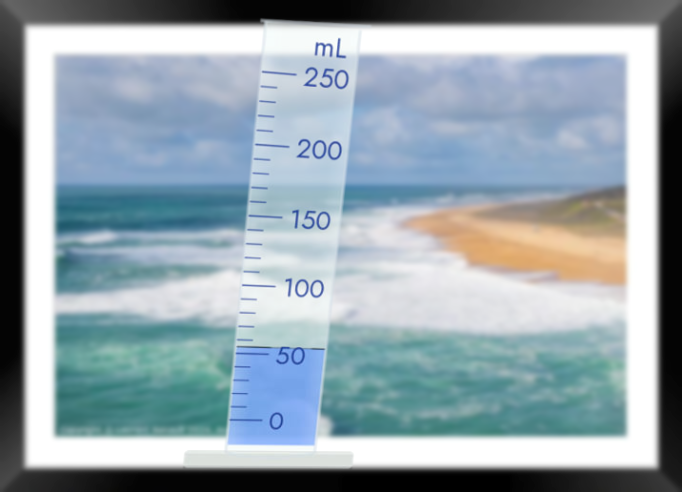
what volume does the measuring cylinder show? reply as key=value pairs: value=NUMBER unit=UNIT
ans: value=55 unit=mL
